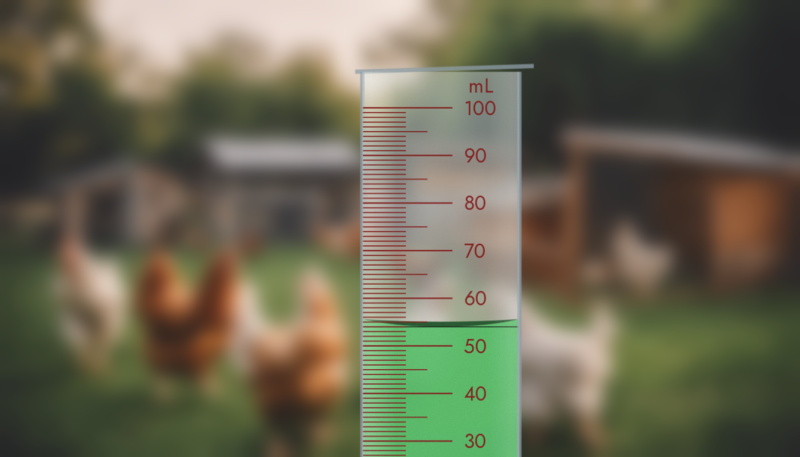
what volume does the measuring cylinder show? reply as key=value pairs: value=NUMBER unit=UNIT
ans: value=54 unit=mL
